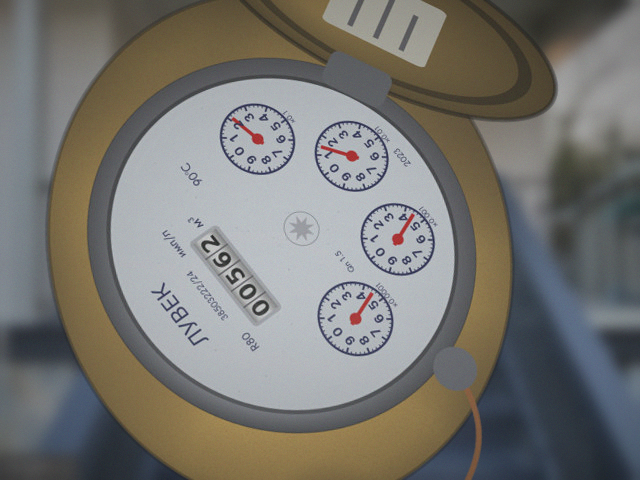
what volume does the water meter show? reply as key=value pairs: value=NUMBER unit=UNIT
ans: value=562.2144 unit=m³
